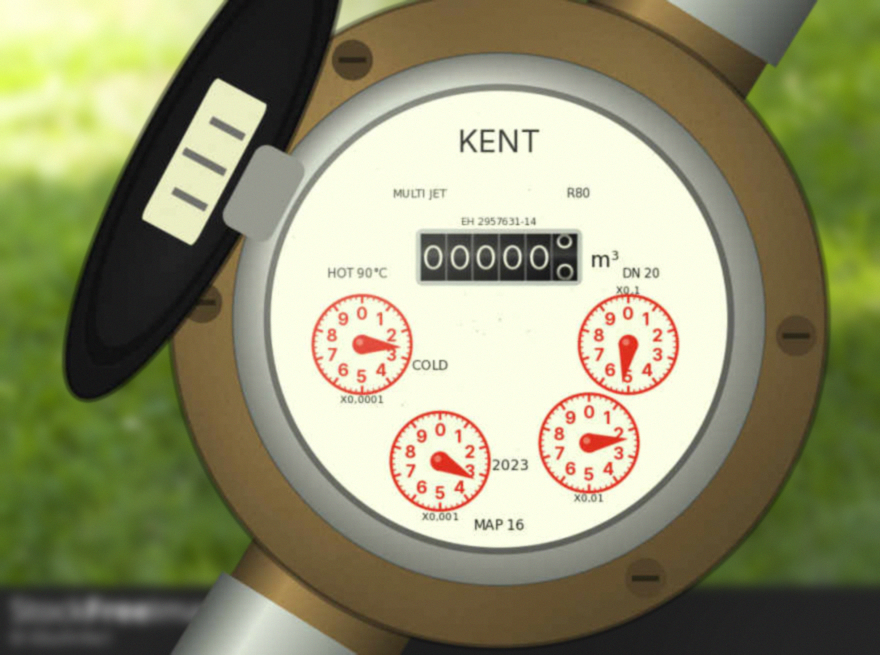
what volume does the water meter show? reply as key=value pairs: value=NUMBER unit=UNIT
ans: value=8.5232 unit=m³
